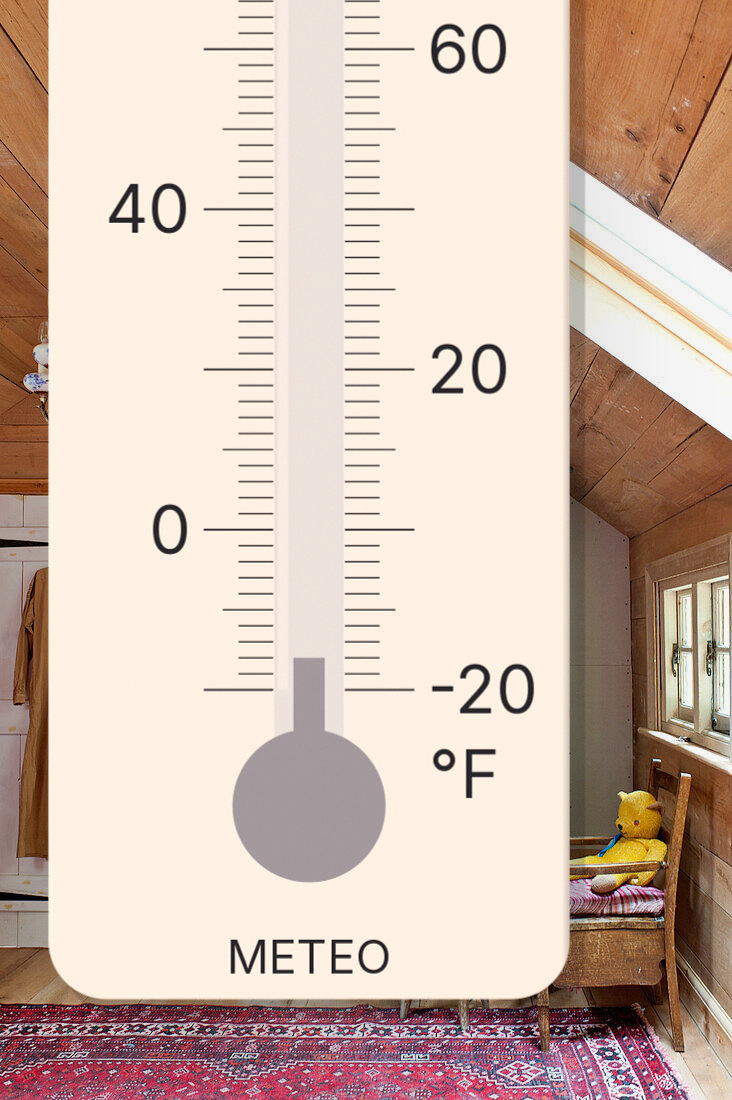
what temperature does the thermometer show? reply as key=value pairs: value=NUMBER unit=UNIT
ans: value=-16 unit=°F
